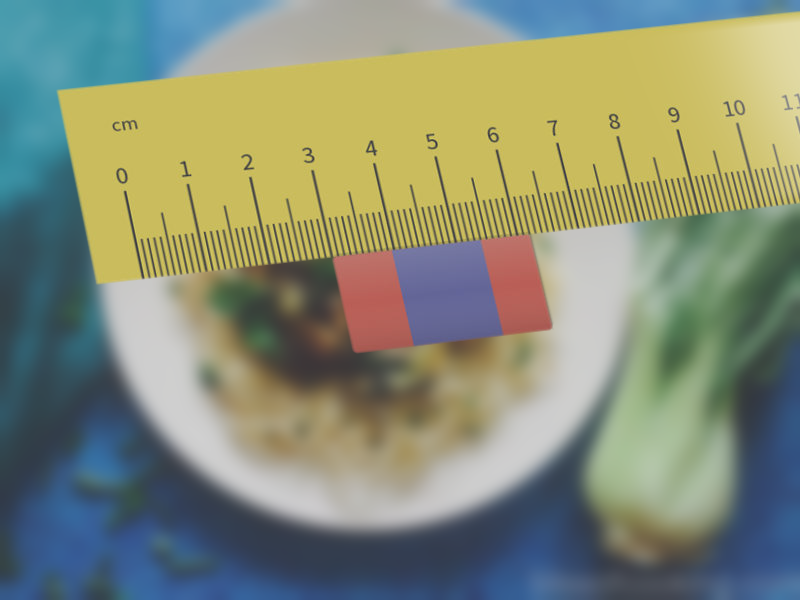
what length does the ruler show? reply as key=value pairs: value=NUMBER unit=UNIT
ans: value=3.2 unit=cm
